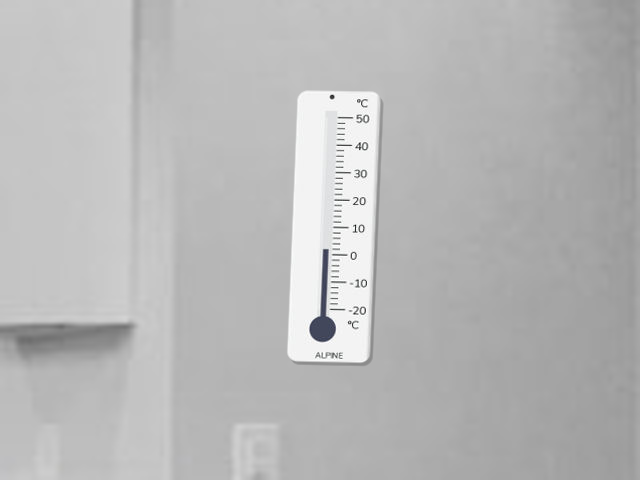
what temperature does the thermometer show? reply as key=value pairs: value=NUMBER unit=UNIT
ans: value=2 unit=°C
